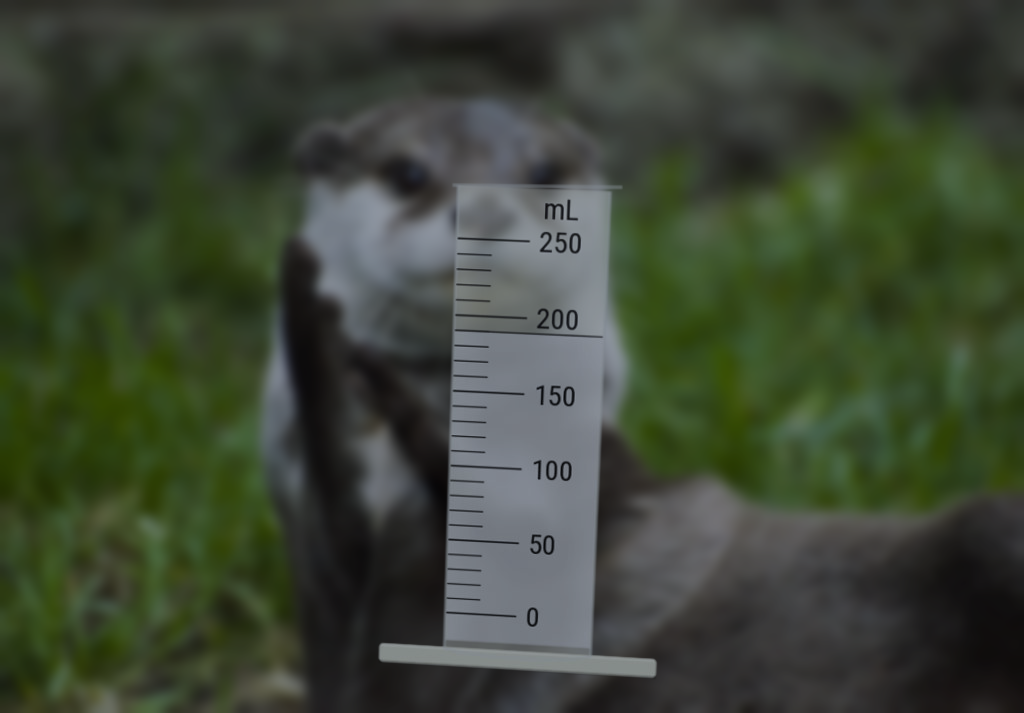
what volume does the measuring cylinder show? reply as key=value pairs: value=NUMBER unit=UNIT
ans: value=190 unit=mL
